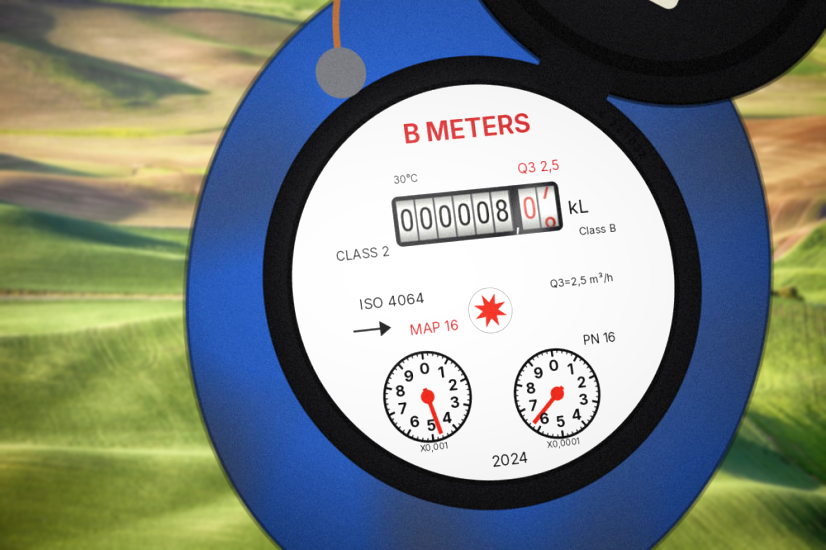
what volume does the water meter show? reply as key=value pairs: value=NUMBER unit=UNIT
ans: value=8.0746 unit=kL
